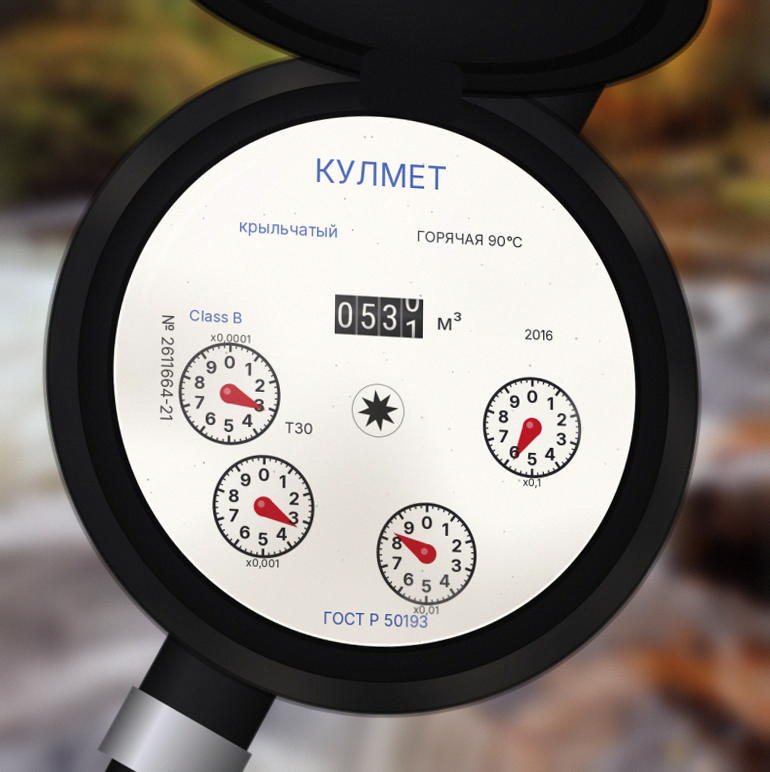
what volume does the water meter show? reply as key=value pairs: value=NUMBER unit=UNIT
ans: value=530.5833 unit=m³
